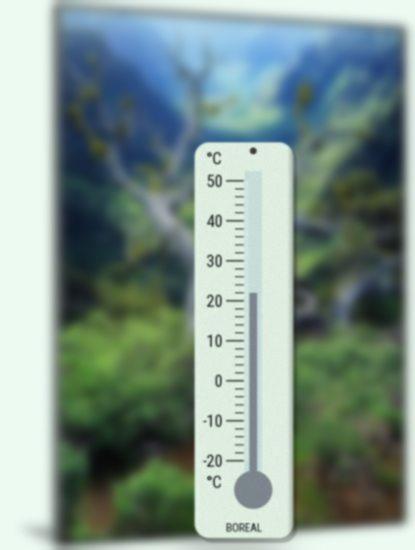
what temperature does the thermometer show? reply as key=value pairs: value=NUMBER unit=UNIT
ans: value=22 unit=°C
